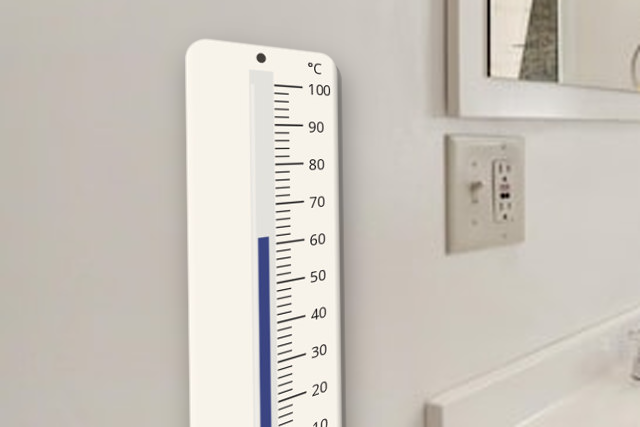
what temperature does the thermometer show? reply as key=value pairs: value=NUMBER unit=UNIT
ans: value=62 unit=°C
